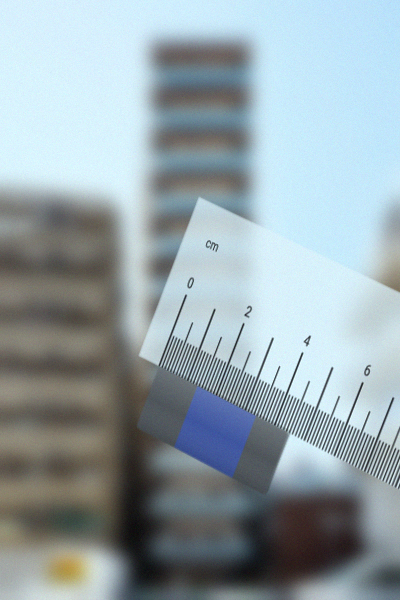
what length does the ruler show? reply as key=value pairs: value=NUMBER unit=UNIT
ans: value=4.5 unit=cm
